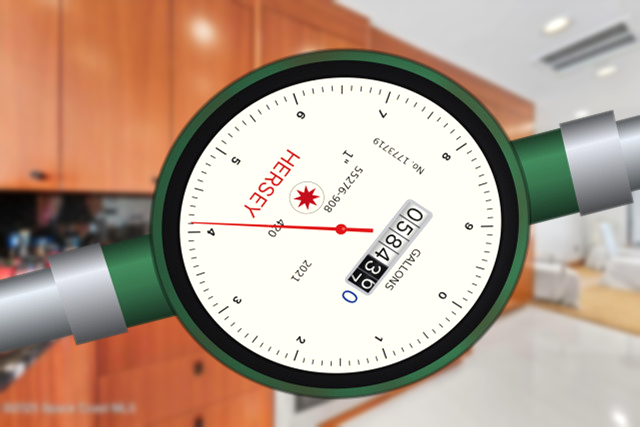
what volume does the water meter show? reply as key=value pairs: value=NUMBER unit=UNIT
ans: value=584364.1 unit=gal
